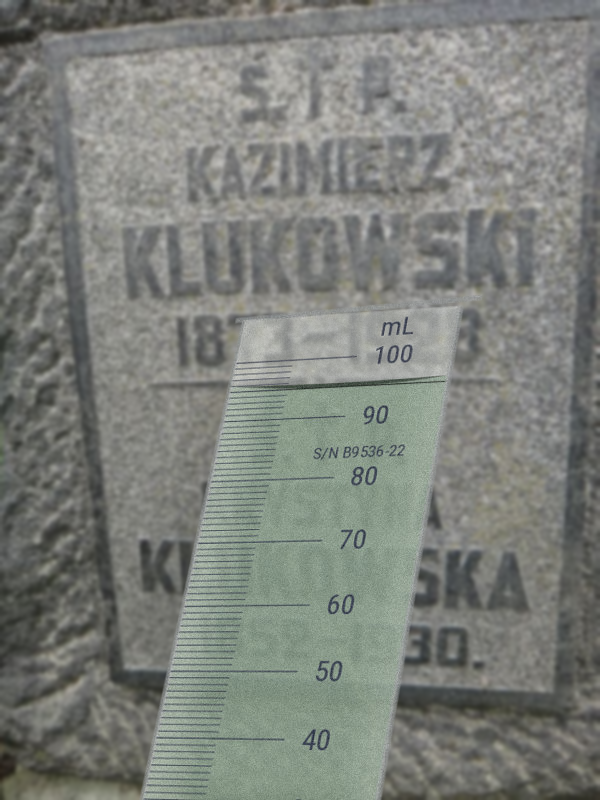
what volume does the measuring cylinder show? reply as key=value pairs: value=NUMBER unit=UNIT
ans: value=95 unit=mL
